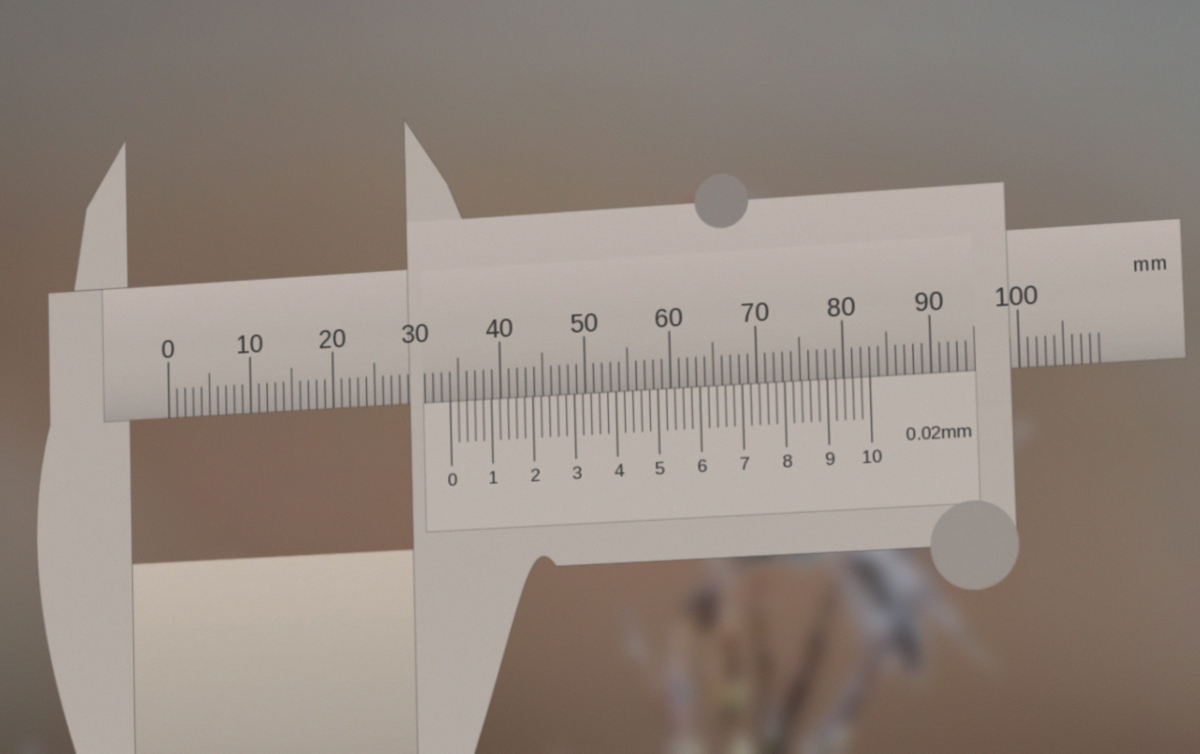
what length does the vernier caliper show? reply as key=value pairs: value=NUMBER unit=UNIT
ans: value=34.0 unit=mm
